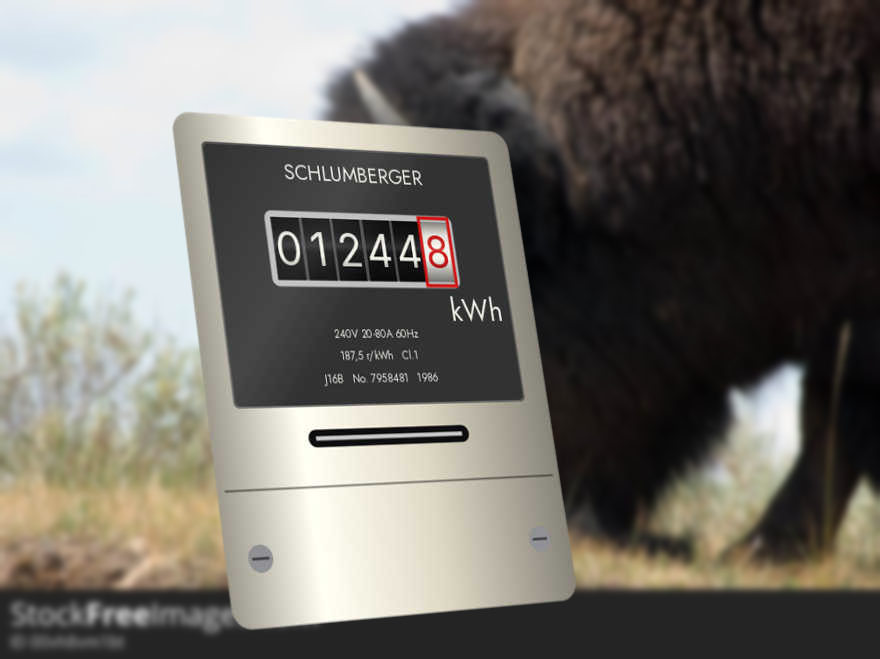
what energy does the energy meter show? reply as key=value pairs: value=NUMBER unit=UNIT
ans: value=1244.8 unit=kWh
